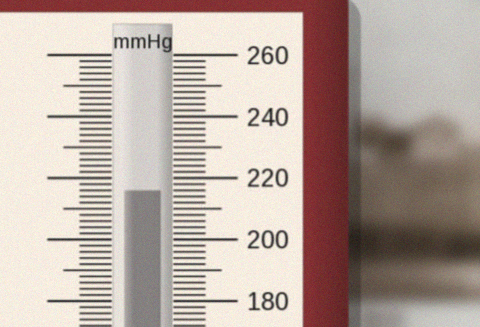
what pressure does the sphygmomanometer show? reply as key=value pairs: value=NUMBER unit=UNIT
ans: value=216 unit=mmHg
